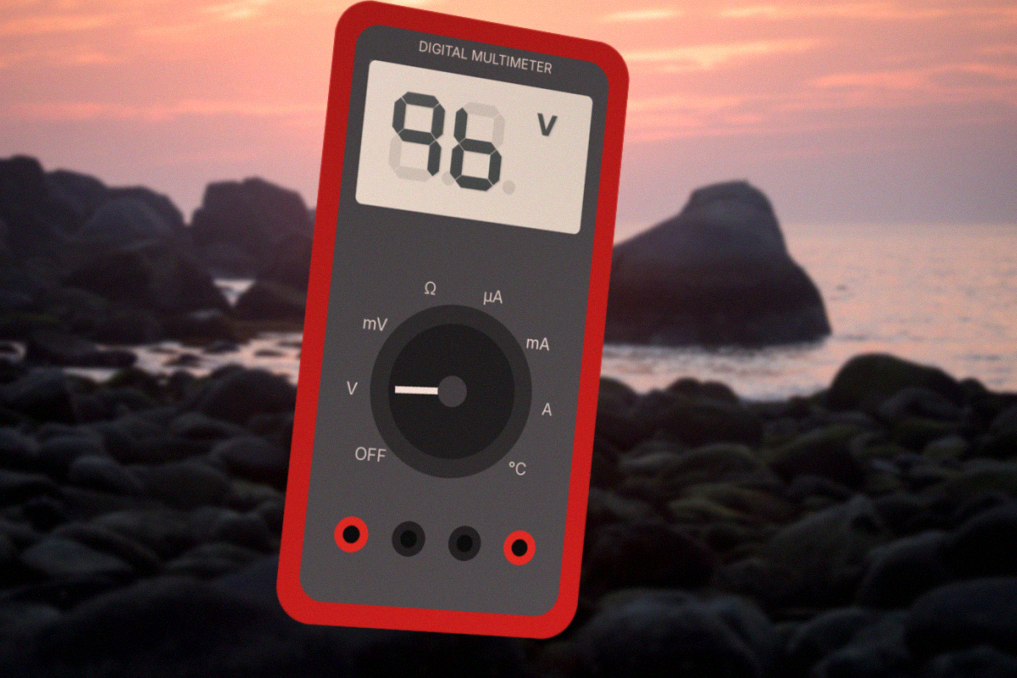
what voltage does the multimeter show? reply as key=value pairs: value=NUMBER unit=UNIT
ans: value=96 unit=V
